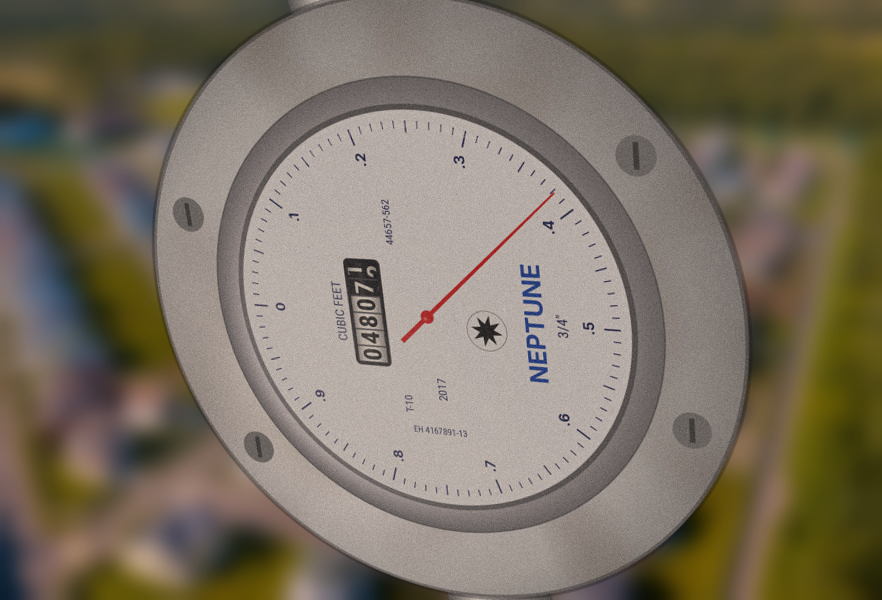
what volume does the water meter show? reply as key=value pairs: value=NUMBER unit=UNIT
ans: value=48071.38 unit=ft³
